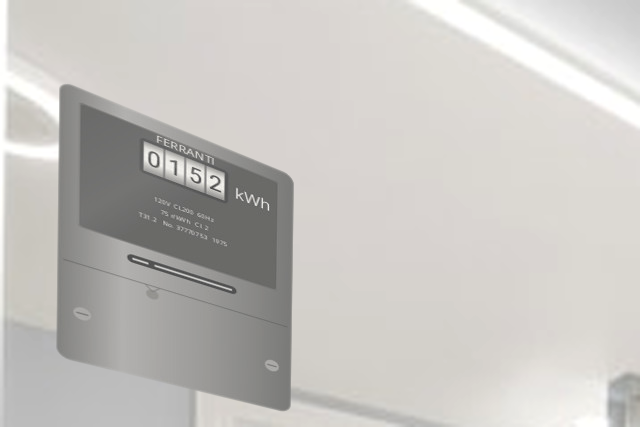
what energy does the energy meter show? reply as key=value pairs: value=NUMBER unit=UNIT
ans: value=152 unit=kWh
